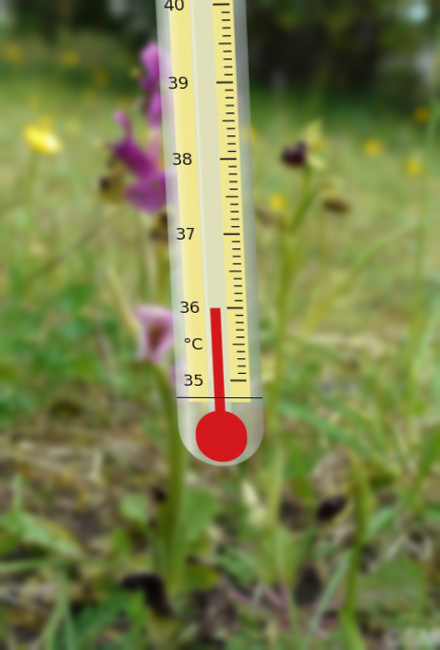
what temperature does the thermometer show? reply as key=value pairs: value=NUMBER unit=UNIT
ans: value=36 unit=°C
